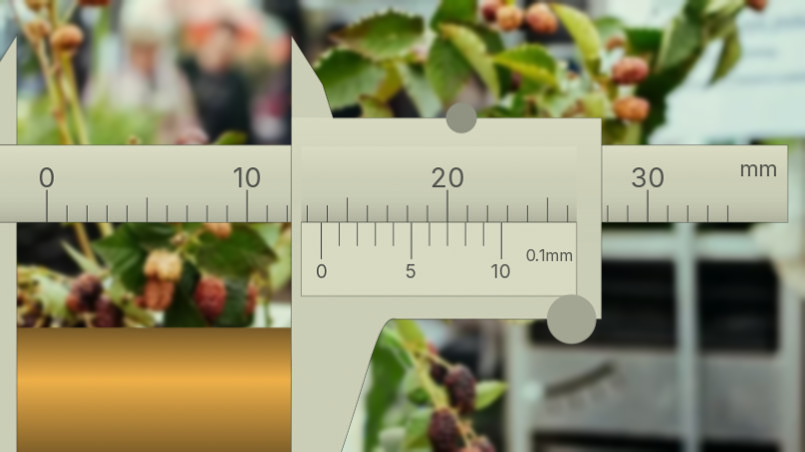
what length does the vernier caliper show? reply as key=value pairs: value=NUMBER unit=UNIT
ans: value=13.7 unit=mm
